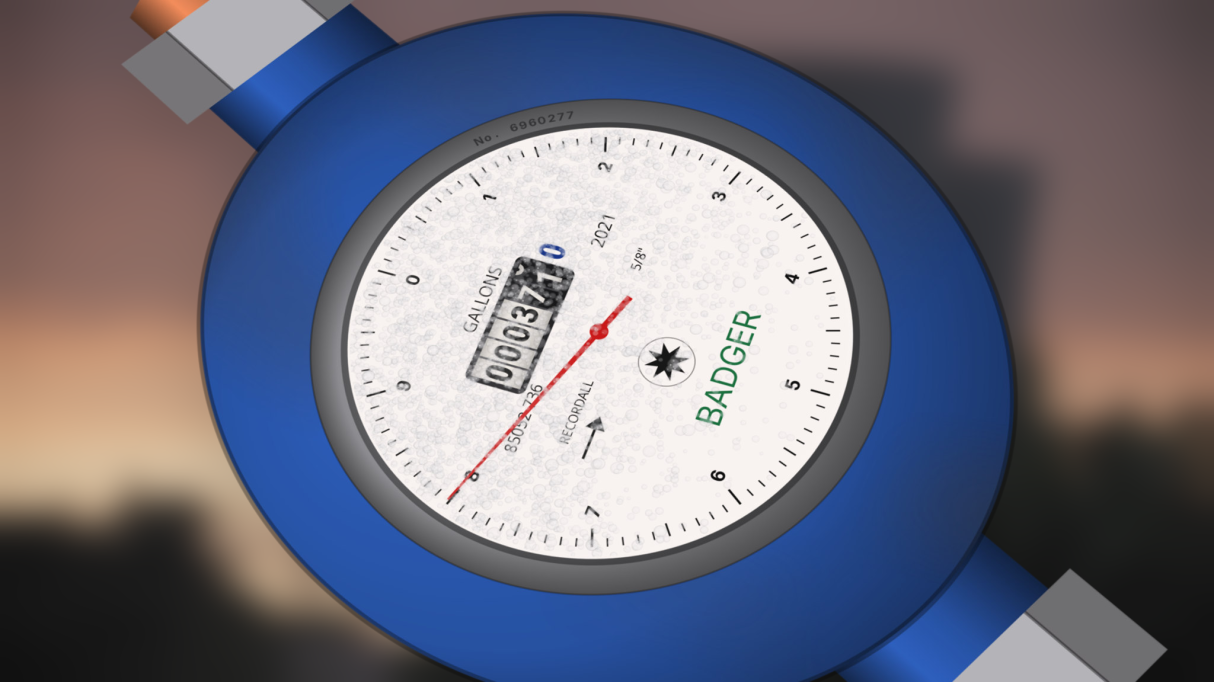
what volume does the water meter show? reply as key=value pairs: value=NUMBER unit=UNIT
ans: value=3708.0 unit=gal
